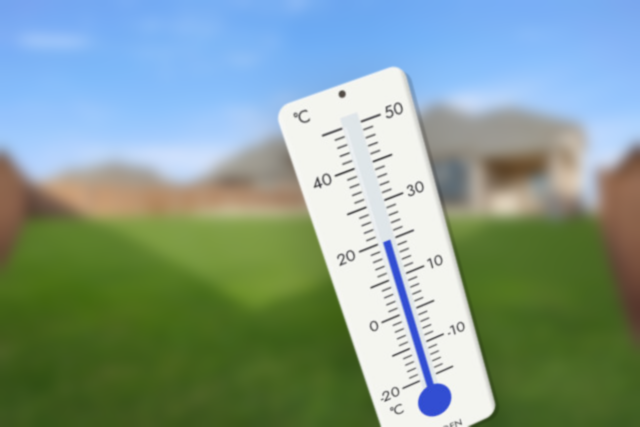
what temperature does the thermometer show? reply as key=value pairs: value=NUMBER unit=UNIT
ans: value=20 unit=°C
